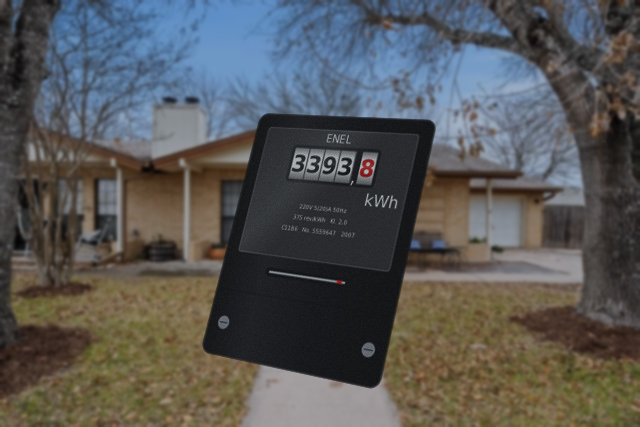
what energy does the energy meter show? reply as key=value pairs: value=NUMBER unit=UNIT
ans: value=3393.8 unit=kWh
